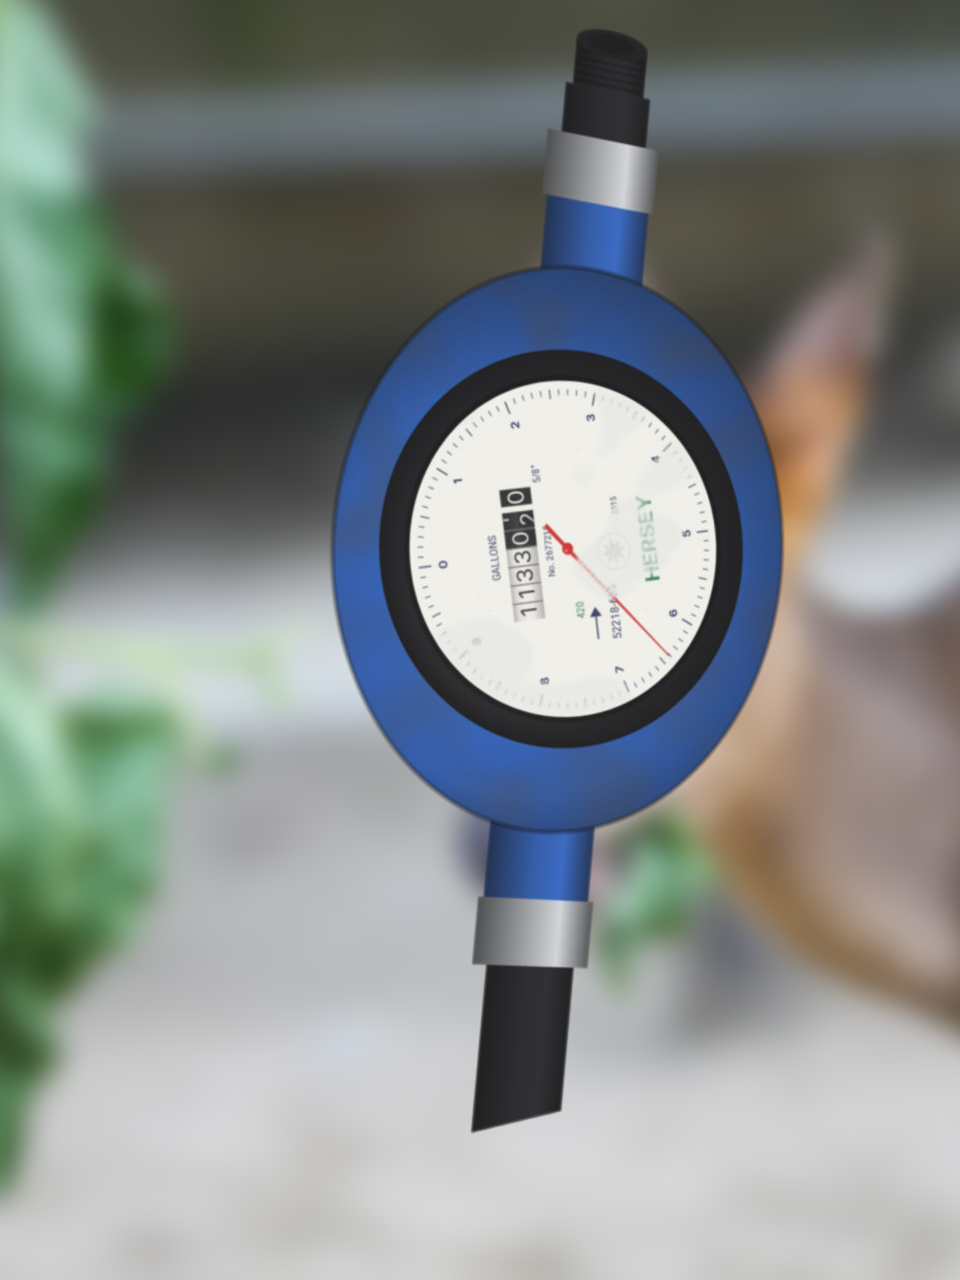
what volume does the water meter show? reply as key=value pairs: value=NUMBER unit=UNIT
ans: value=1133016.4 unit=gal
